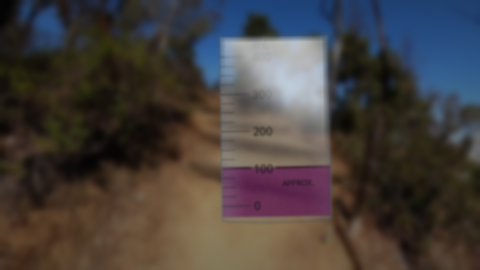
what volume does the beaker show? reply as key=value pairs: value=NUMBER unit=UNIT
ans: value=100 unit=mL
